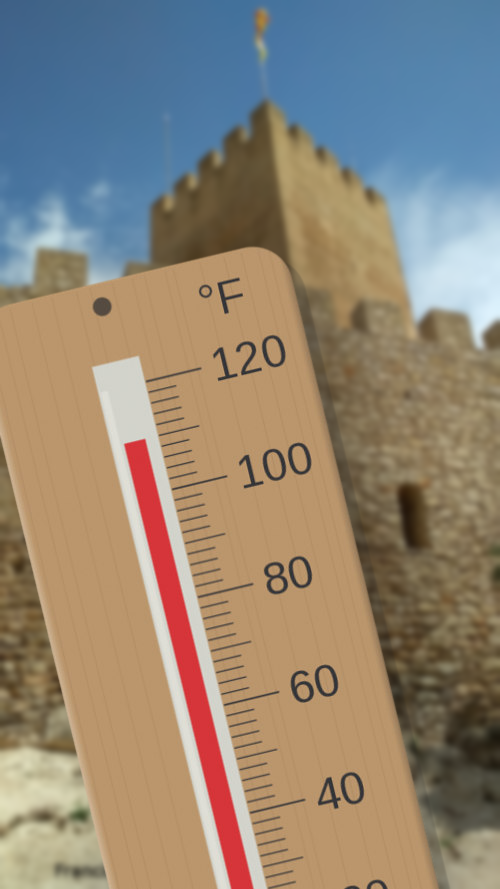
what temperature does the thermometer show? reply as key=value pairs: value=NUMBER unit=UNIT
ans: value=110 unit=°F
